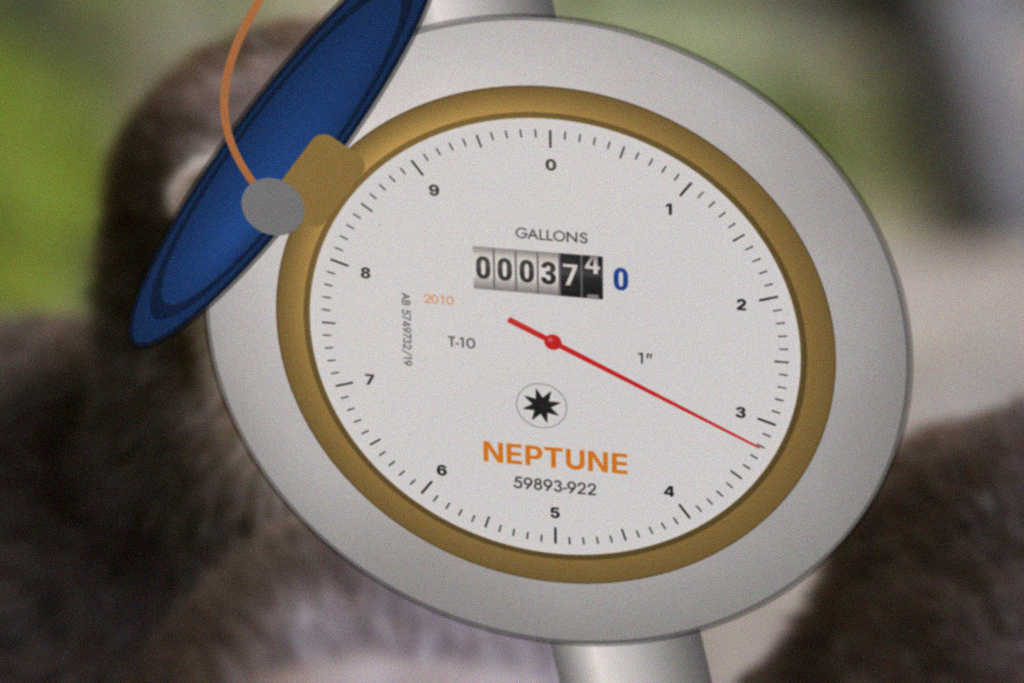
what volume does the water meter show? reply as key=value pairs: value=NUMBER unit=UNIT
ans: value=3743.2 unit=gal
